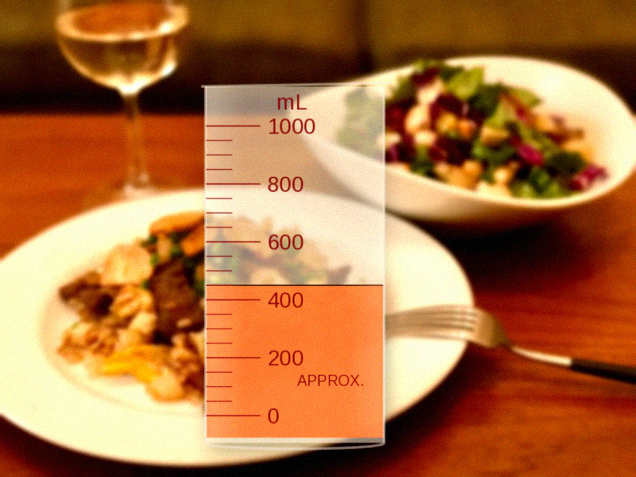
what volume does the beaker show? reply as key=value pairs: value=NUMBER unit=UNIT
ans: value=450 unit=mL
